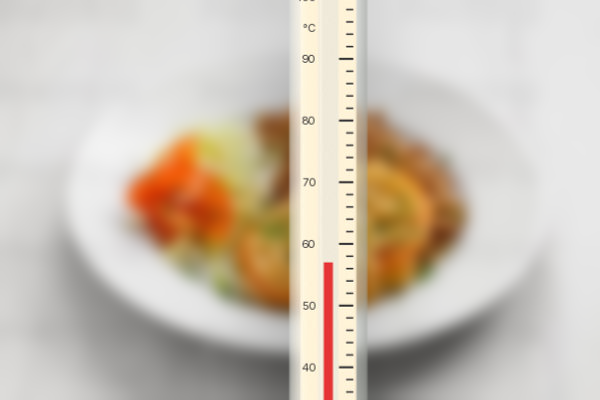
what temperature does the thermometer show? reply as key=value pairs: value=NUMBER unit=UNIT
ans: value=57 unit=°C
